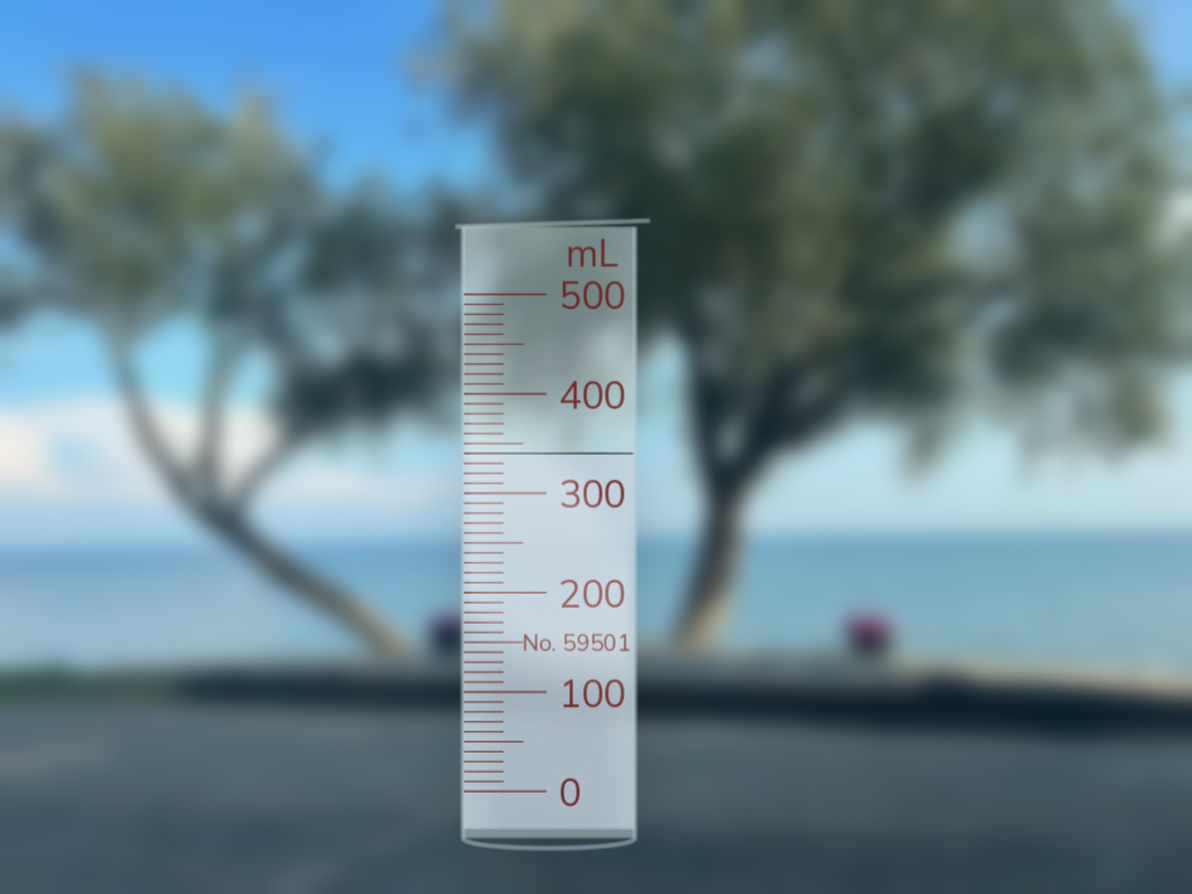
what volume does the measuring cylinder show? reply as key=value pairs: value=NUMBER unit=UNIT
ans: value=340 unit=mL
